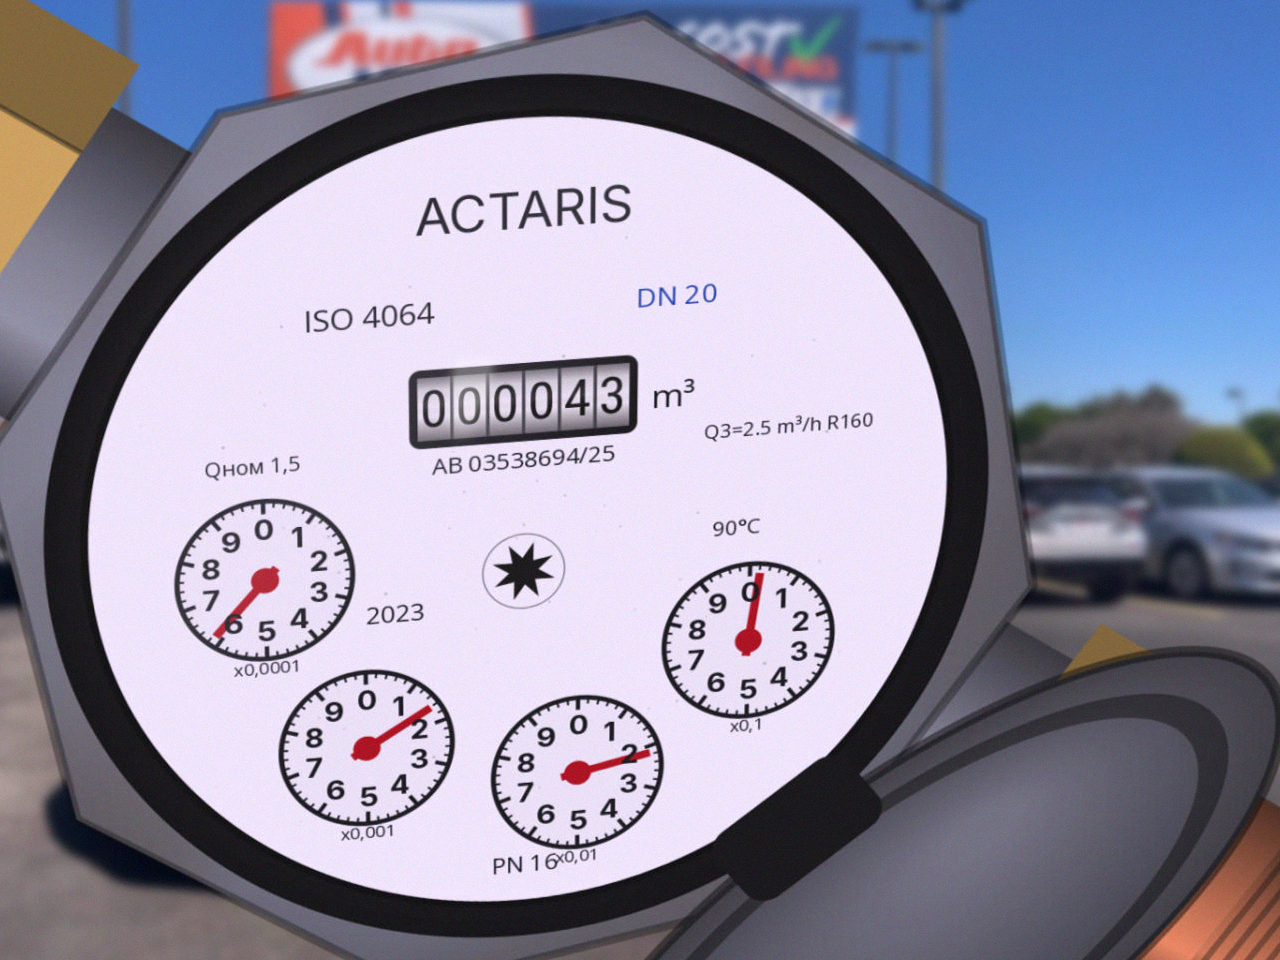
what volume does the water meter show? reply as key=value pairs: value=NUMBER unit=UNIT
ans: value=43.0216 unit=m³
